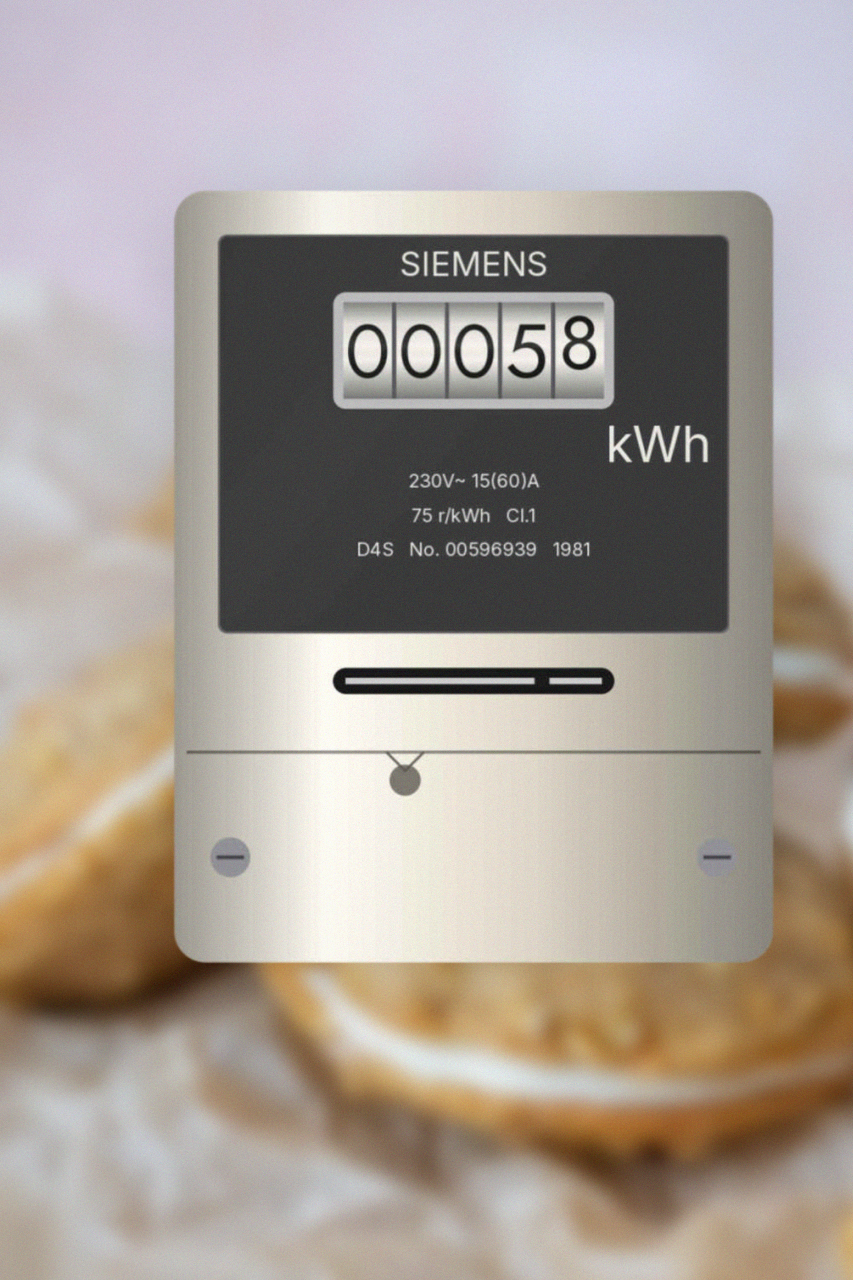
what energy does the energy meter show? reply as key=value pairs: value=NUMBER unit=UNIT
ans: value=58 unit=kWh
